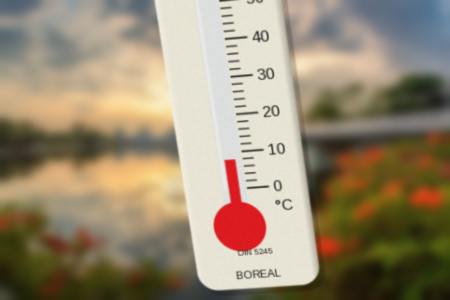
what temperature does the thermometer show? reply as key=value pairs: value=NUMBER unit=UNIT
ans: value=8 unit=°C
